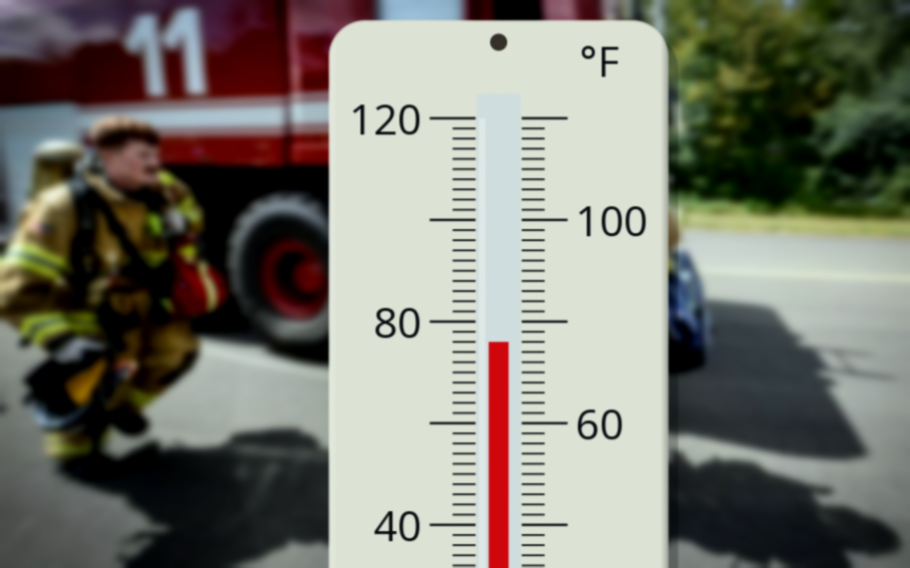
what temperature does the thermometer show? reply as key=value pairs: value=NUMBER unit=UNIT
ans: value=76 unit=°F
